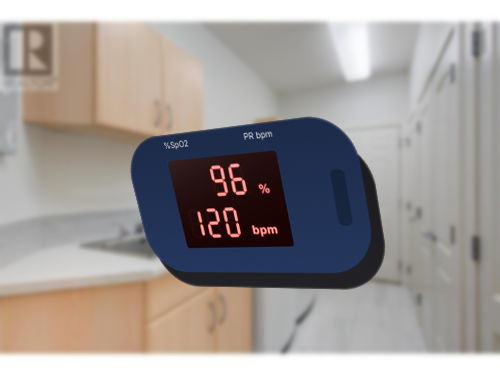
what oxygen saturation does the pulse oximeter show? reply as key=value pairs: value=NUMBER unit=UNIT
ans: value=96 unit=%
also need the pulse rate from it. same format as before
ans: value=120 unit=bpm
